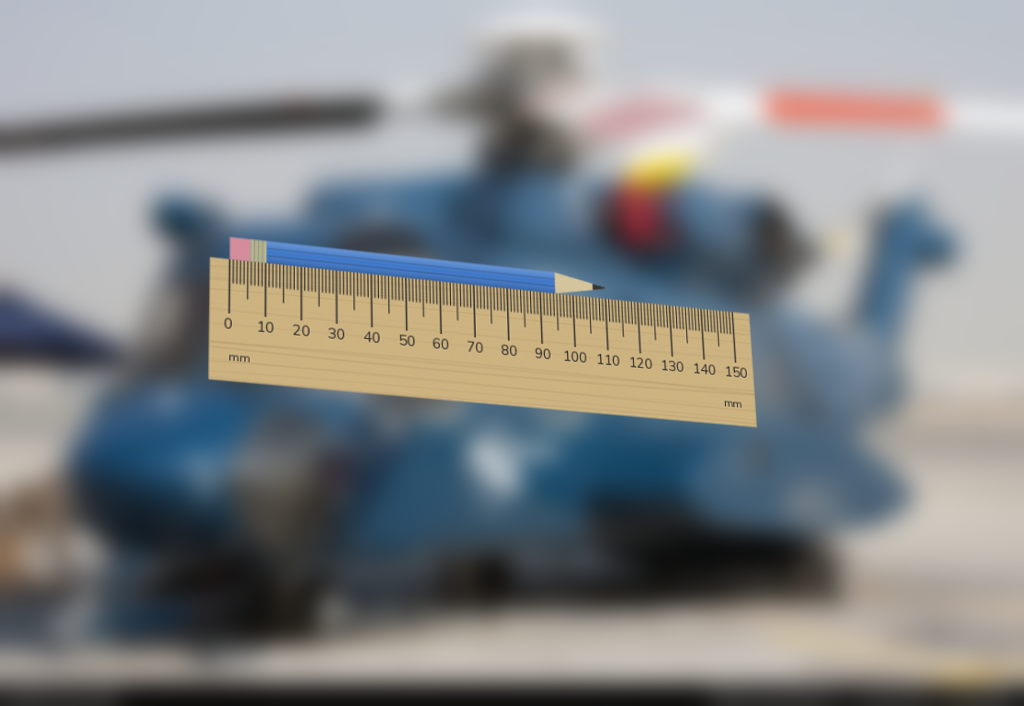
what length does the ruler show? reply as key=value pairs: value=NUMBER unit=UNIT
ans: value=110 unit=mm
